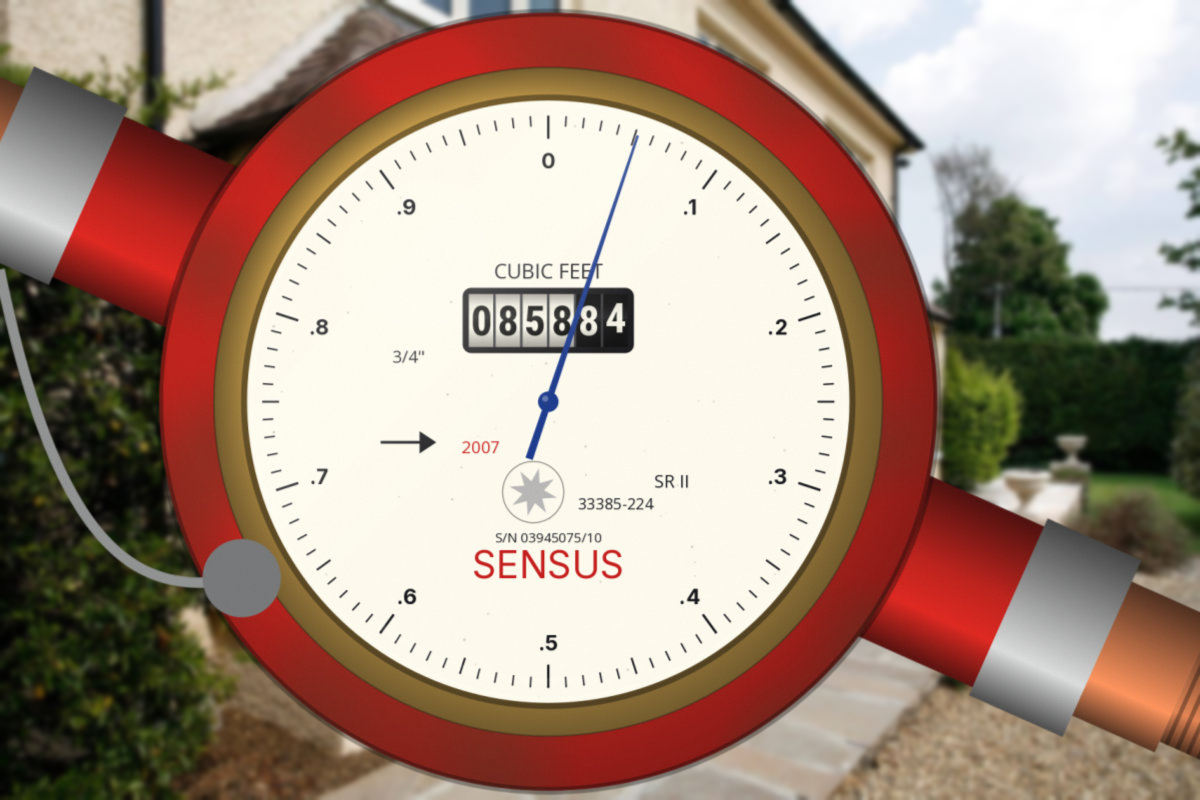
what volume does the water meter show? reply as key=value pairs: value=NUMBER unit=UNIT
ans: value=85884.05 unit=ft³
